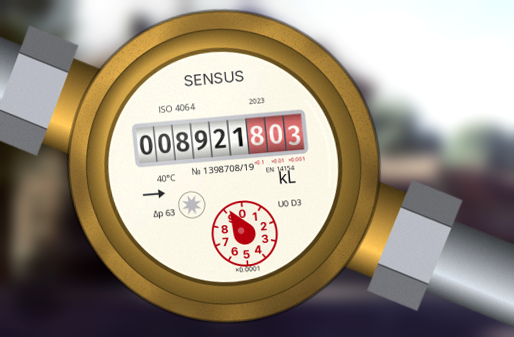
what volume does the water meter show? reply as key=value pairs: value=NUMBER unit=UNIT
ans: value=8921.8029 unit=kL
